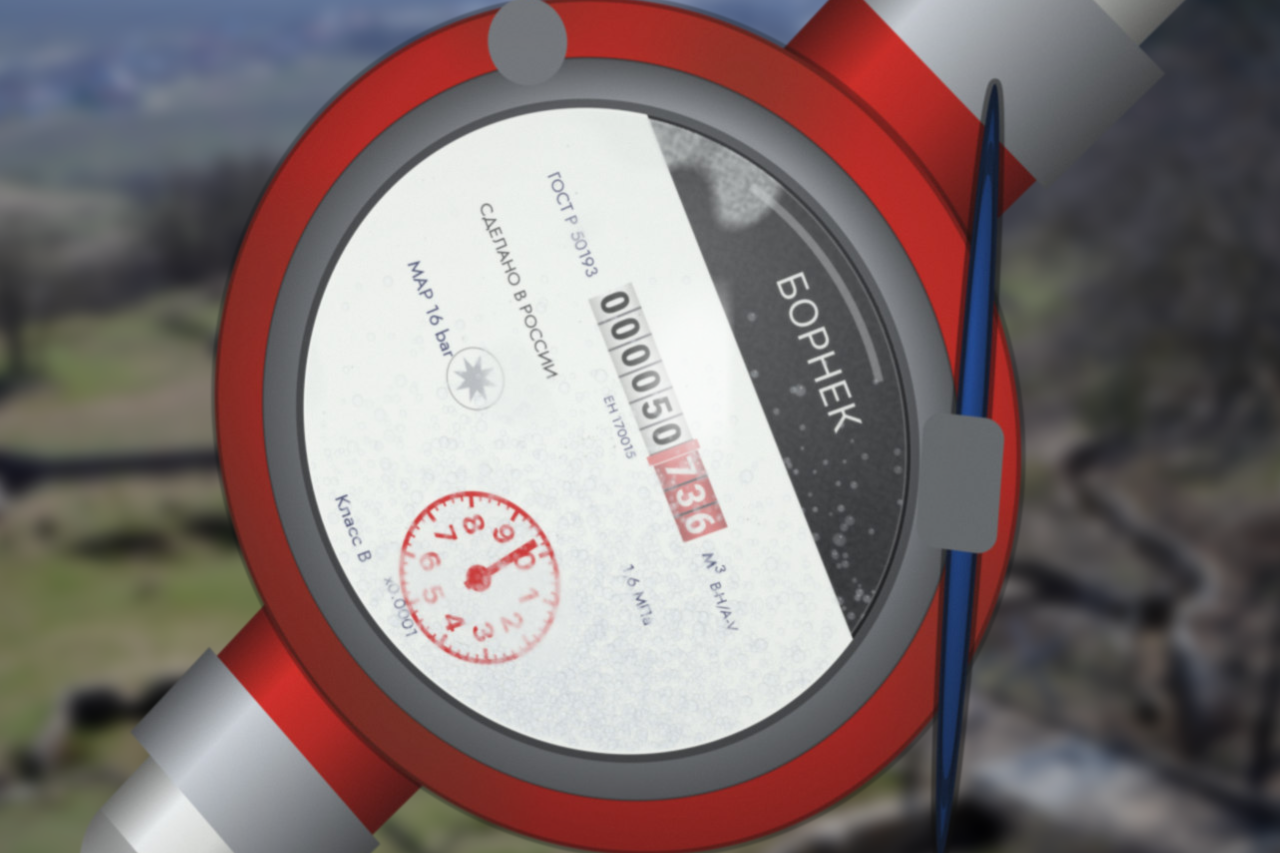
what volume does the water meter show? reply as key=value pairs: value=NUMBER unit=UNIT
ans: value=50.7359 unit=m³
